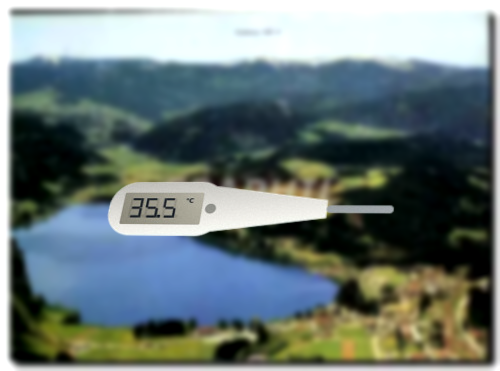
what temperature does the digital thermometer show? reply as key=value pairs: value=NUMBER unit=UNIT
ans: value=35.5 unit=°C
